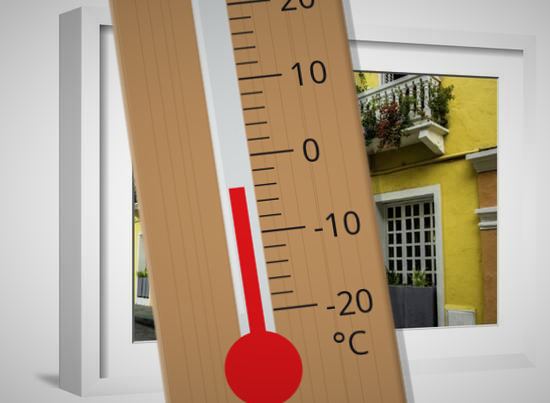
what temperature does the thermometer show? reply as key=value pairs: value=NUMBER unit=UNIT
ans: value=-4 unit=°C
